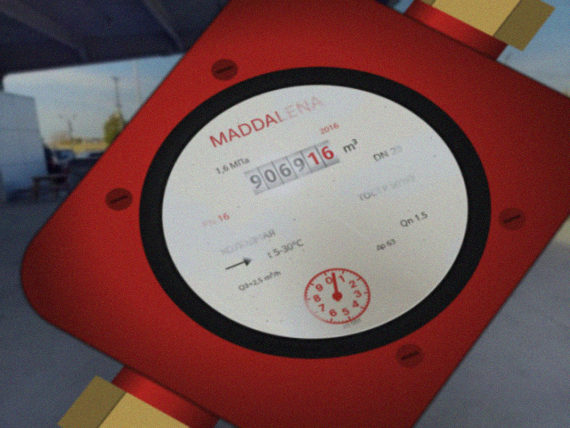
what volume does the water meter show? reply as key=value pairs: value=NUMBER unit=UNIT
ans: value=9069.160 unit=m³
